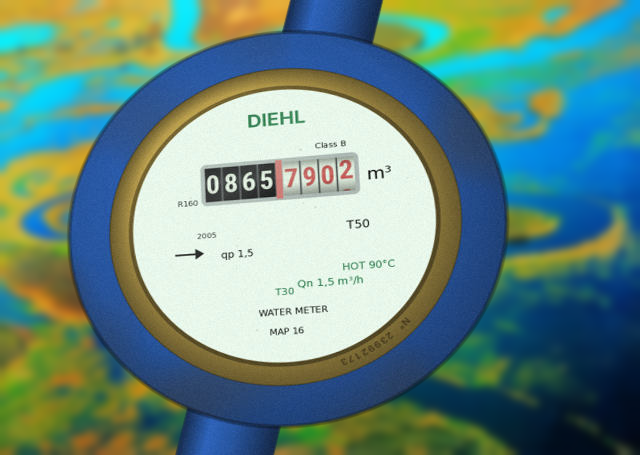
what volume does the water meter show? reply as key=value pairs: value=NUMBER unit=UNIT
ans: value=865.7902 unit=m³
